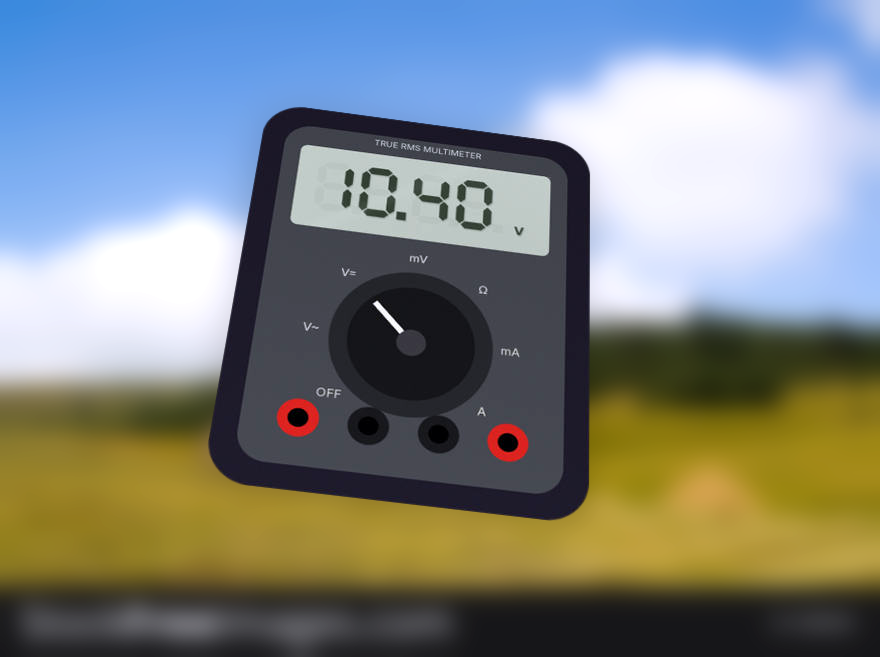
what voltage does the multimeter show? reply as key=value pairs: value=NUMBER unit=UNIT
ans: value=10.40 unit=V
